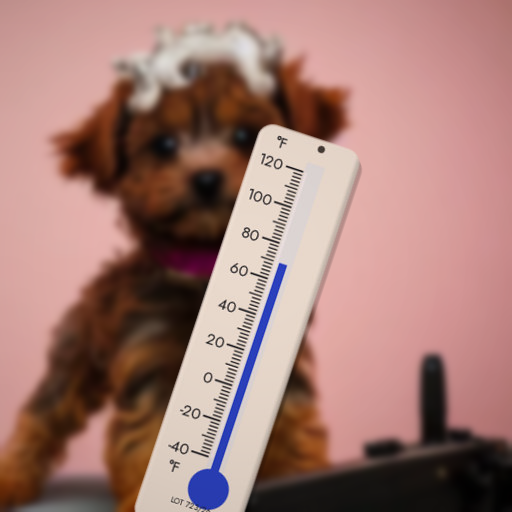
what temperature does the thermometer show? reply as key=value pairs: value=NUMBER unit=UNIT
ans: value=70 unit=°F
